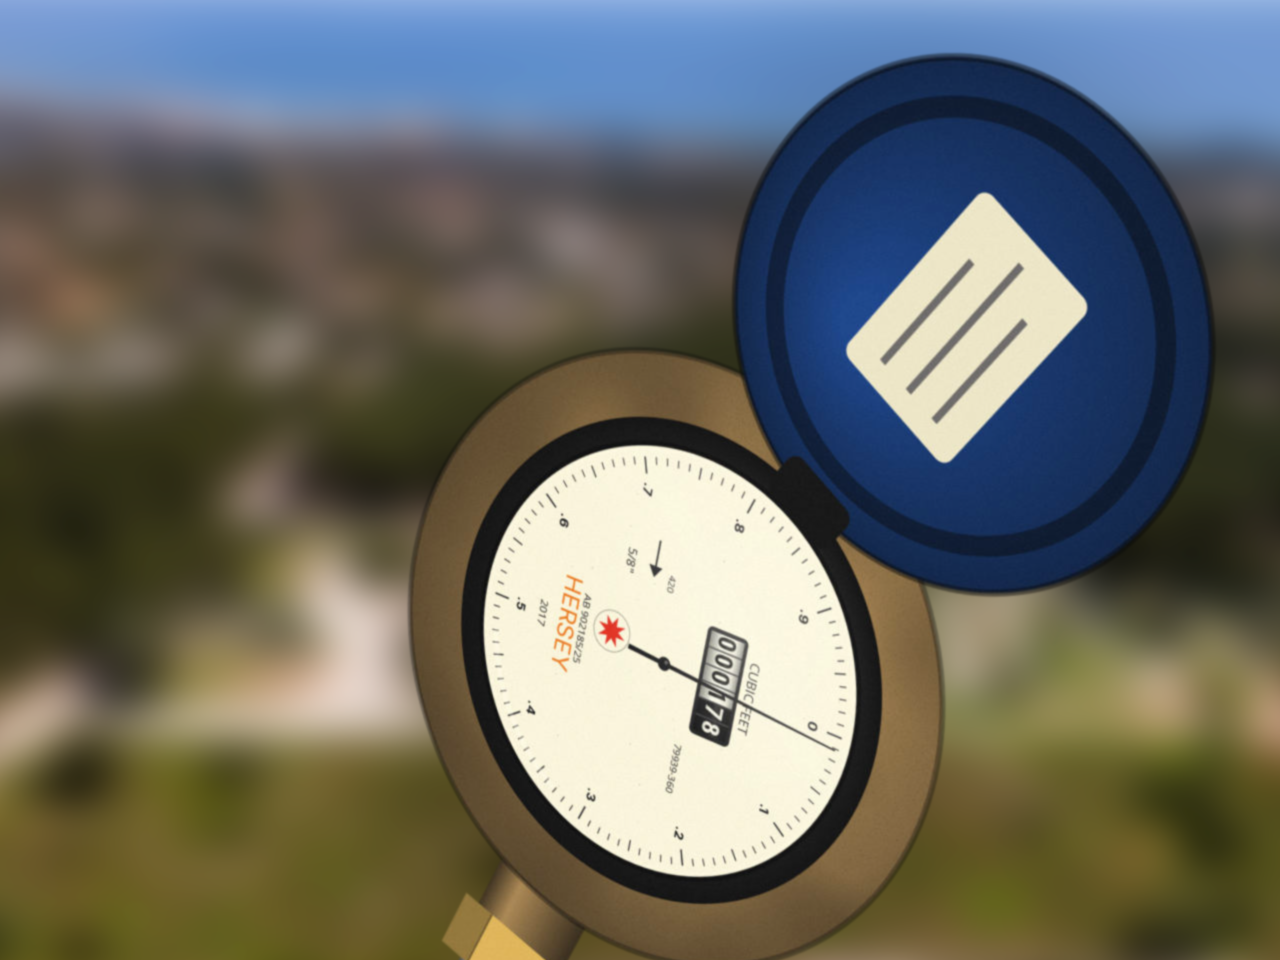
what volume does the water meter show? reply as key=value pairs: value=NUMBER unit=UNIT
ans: value=178.01 unit=ft³
